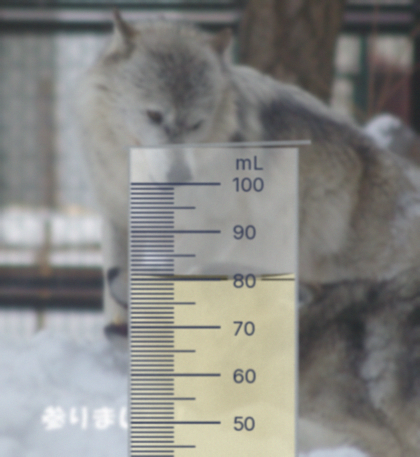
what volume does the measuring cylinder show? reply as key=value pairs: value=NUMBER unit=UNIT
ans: value=80 unit=mL
